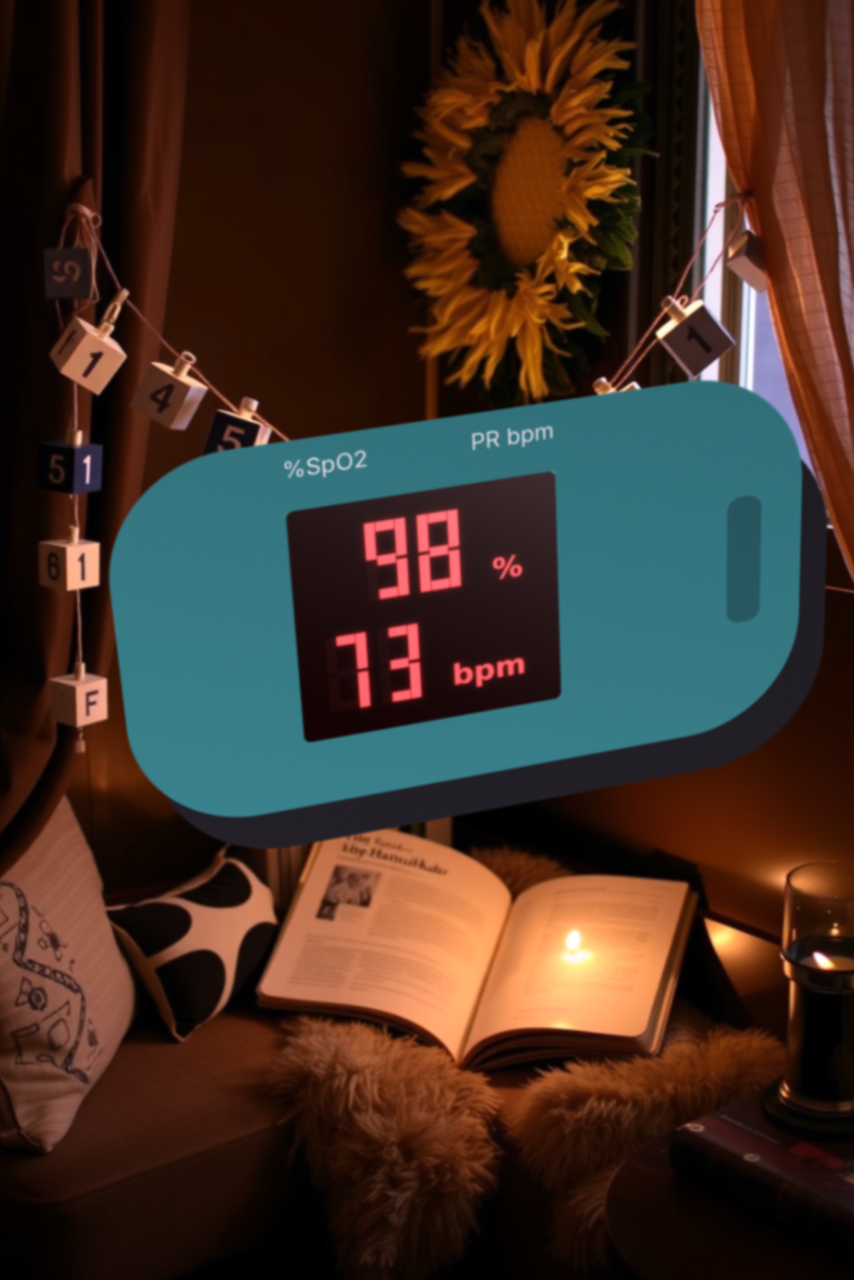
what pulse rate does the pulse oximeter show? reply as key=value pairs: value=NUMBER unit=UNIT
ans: value=73 unit=bpm
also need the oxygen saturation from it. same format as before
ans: value=98 unit=%
